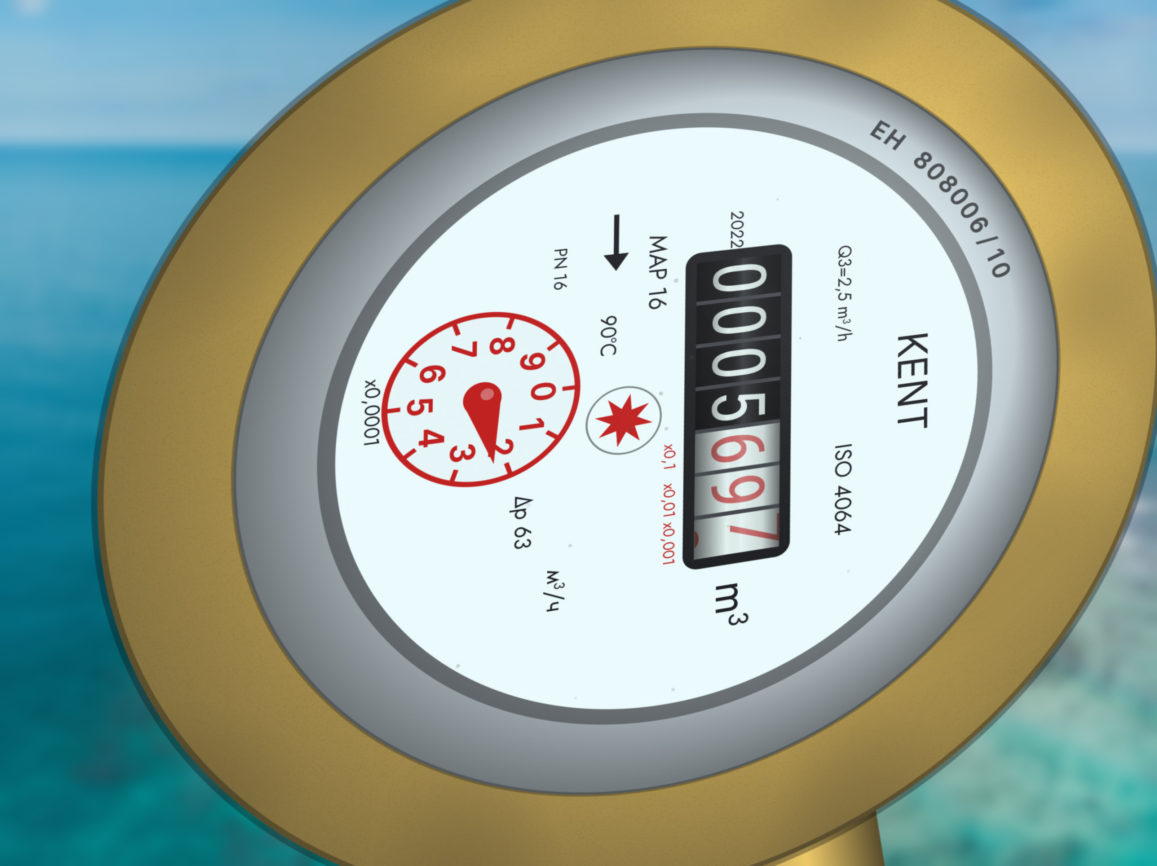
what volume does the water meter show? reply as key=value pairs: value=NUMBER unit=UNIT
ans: value=5.6972 unit=m³
